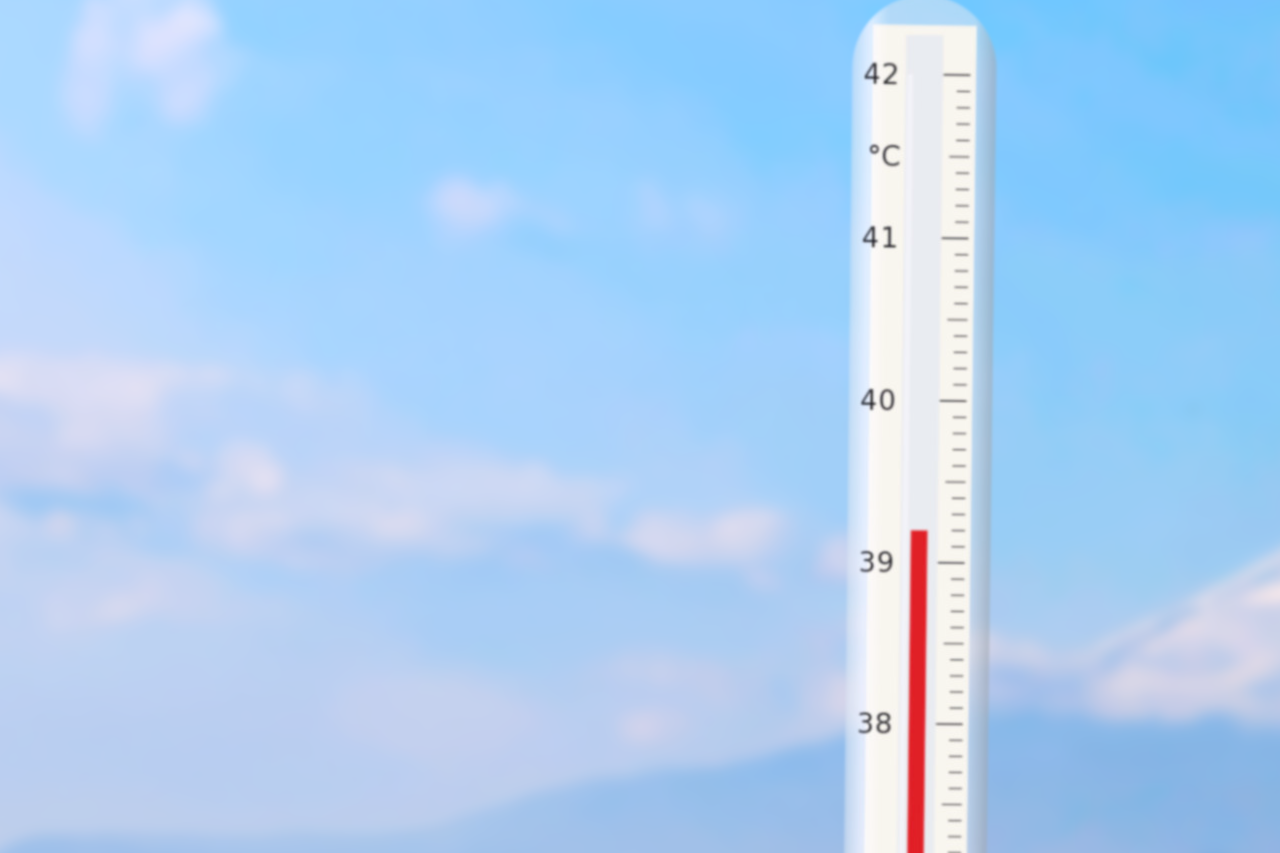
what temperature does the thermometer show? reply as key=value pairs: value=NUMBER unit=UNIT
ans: value=39.2 unit=°C
